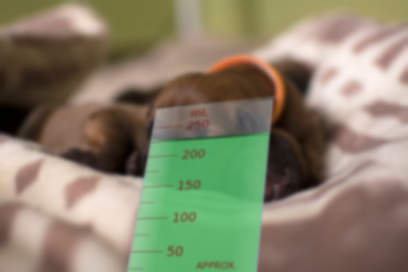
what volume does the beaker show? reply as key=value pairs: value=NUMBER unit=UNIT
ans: value=225 unit=mL
